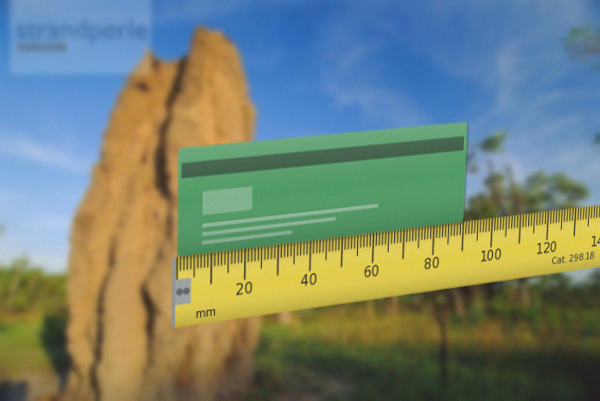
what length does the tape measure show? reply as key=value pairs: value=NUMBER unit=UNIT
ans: value=90 unit=mm
